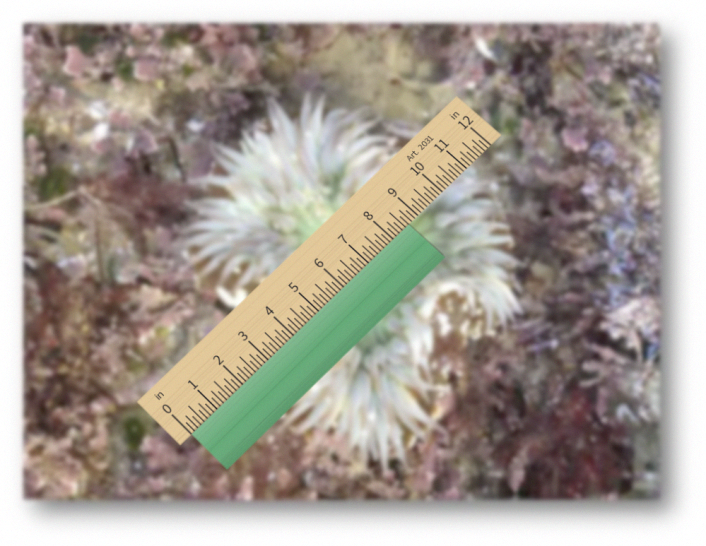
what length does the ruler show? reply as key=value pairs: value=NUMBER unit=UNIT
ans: value=8.625 unit=in
